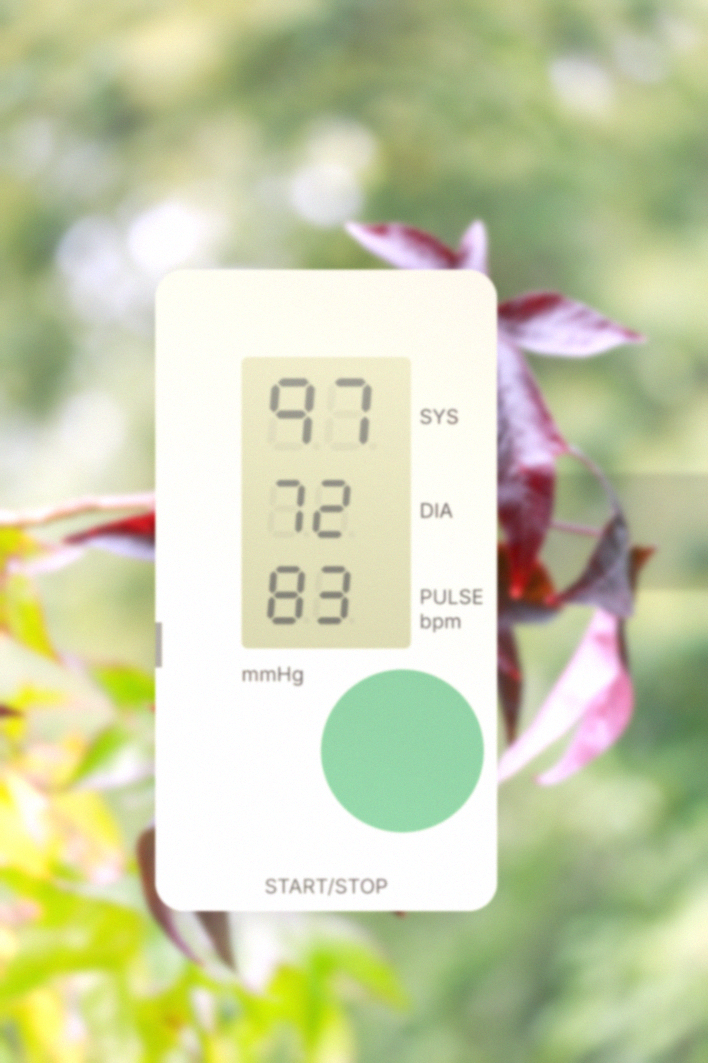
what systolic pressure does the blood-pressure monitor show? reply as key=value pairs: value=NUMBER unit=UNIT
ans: value=97 unit=mmHg
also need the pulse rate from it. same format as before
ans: value=83 unit=bpm
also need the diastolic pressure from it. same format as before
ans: value=72 unit=mmHg
